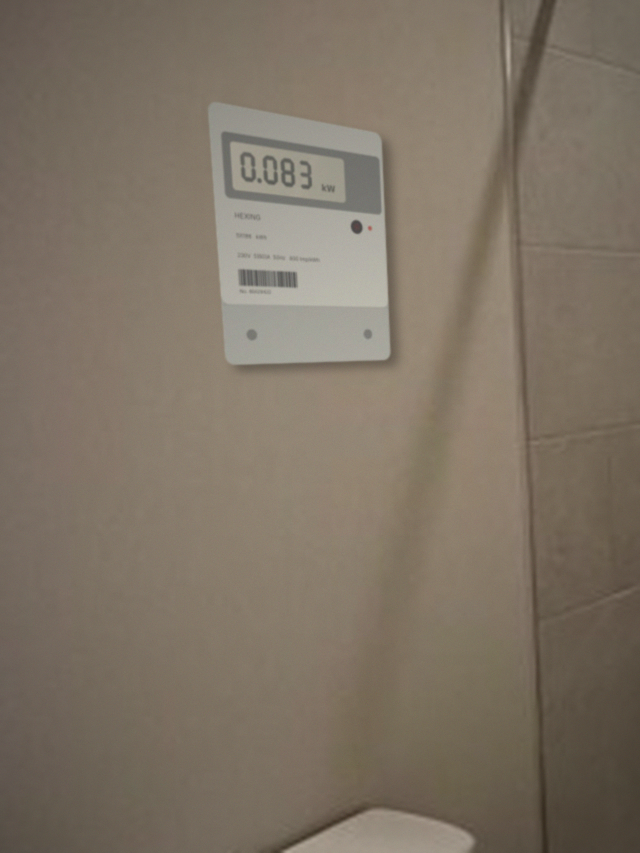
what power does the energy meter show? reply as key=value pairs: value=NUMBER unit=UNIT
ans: value=0.083 unit=kW
